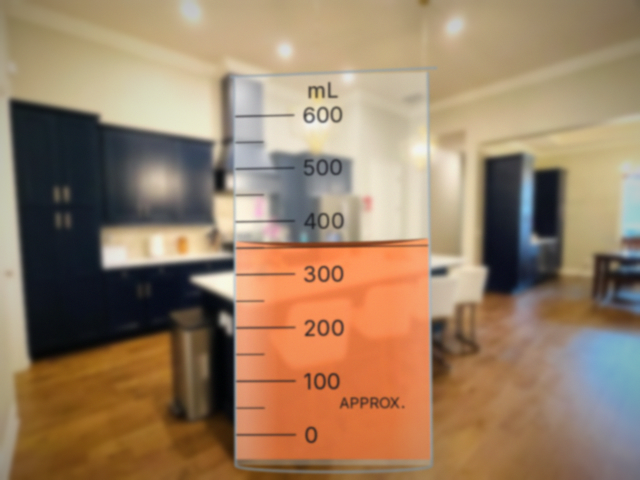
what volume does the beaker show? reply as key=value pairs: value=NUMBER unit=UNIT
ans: value=350 unit=mL
